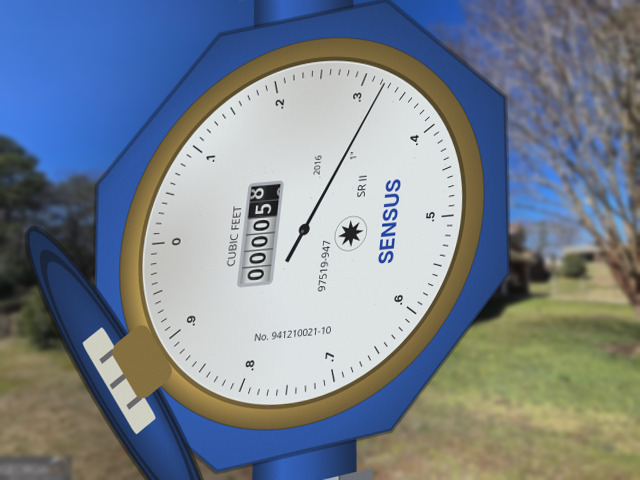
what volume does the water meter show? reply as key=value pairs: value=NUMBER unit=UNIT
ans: value=58.32 unit=ft³
